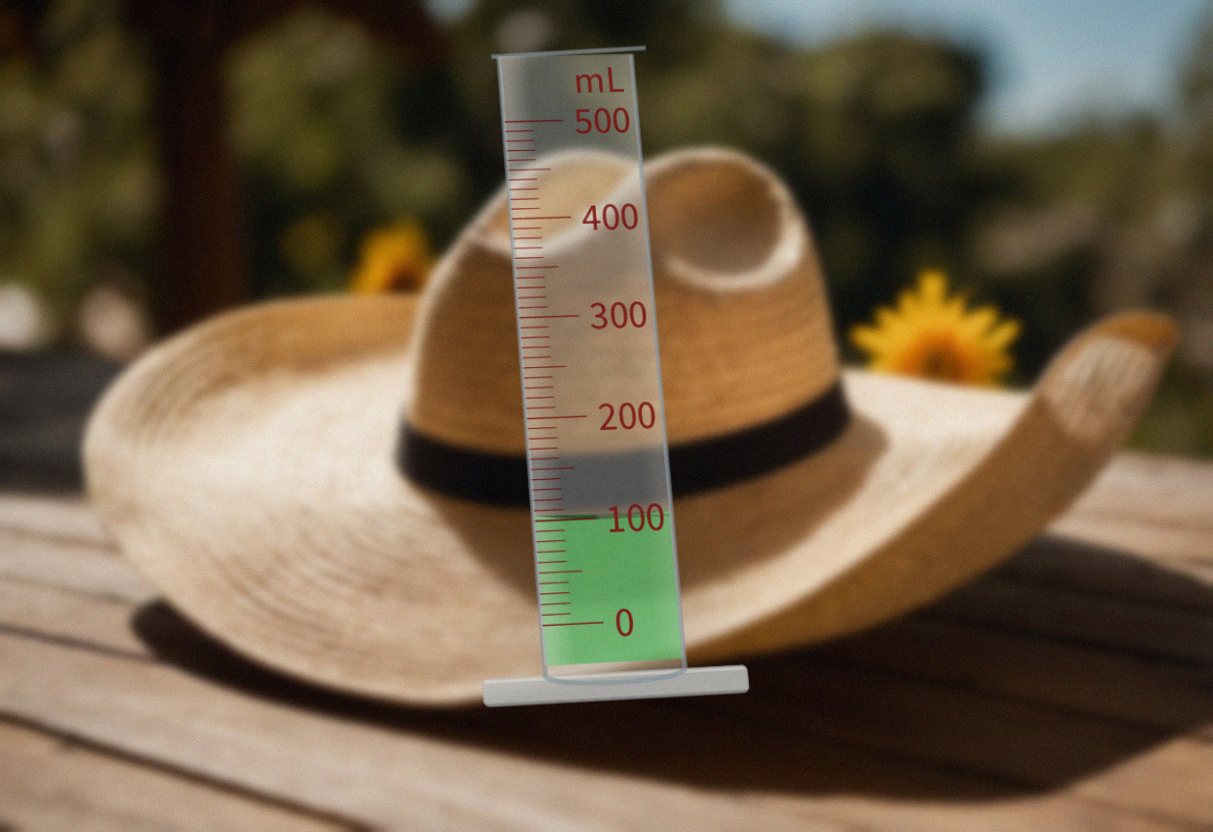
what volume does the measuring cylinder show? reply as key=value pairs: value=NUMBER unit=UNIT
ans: value=100 unit=mL
